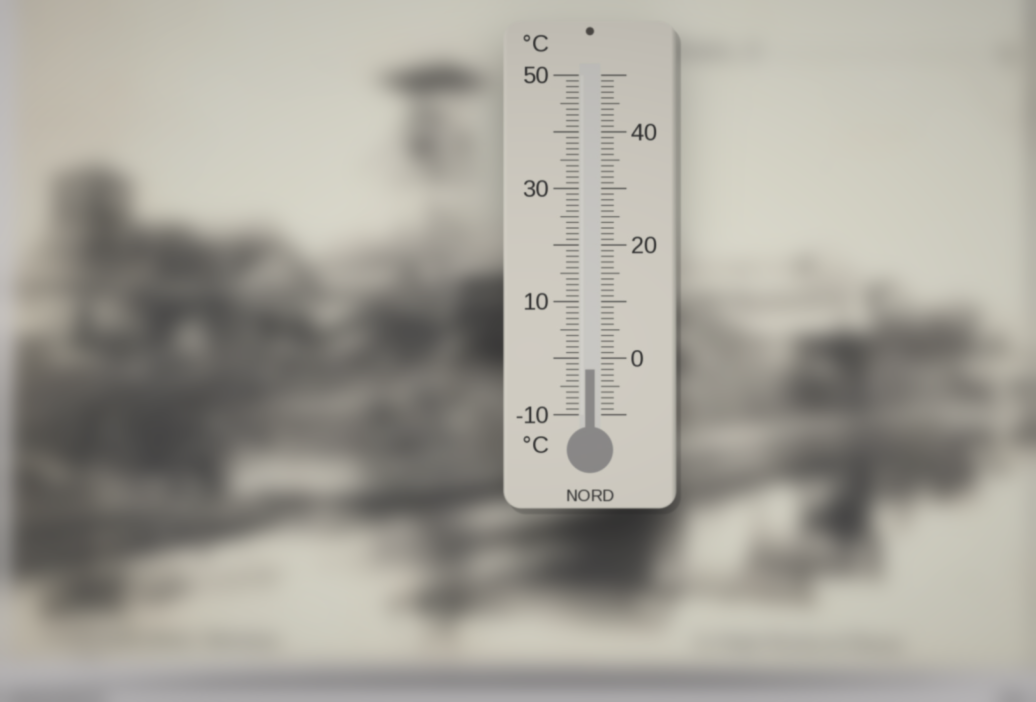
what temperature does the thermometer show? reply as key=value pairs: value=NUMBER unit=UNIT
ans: value=-2 unit=°C
